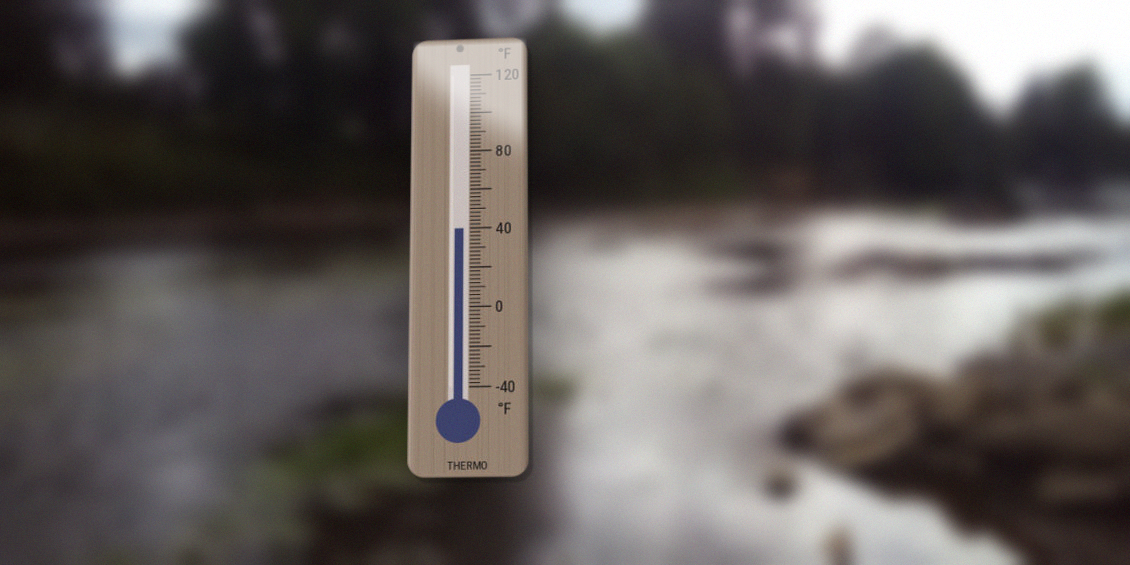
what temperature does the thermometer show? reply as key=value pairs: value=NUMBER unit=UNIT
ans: value=40 unit=°F
